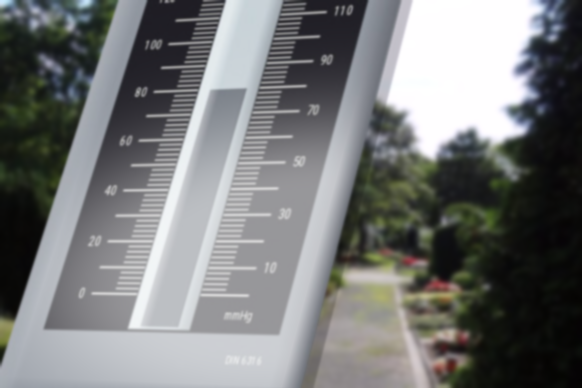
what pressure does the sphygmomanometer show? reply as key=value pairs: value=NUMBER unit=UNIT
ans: value=80 unit=mmHg
